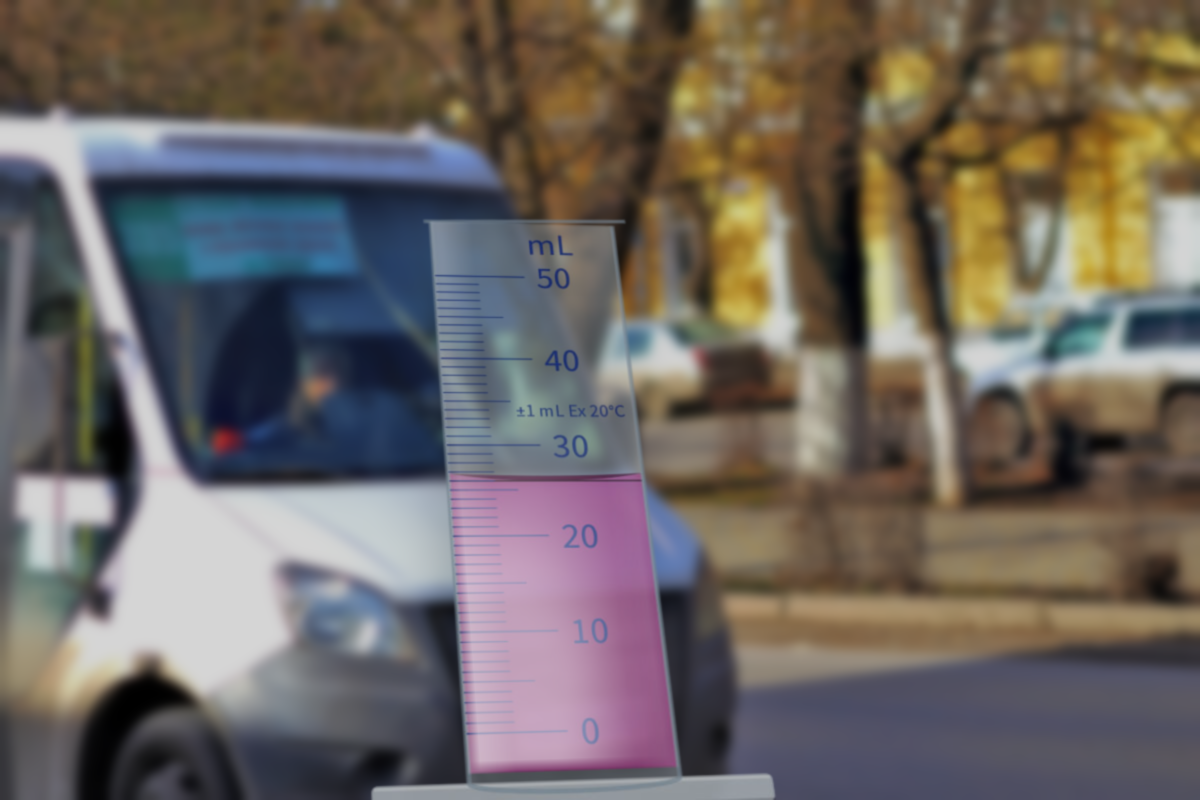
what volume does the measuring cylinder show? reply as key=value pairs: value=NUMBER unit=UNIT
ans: value=26 unit=mL
